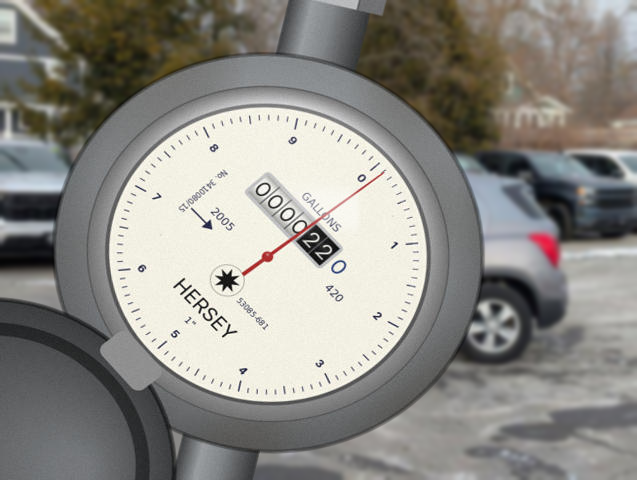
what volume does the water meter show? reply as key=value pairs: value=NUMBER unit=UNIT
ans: value=220.1 unit=gal
